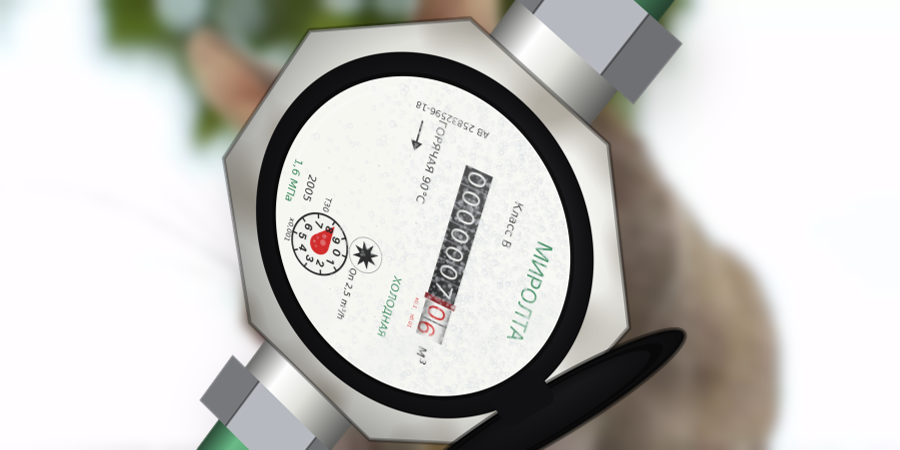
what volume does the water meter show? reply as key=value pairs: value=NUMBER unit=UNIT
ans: value=7.058 unit=m³
